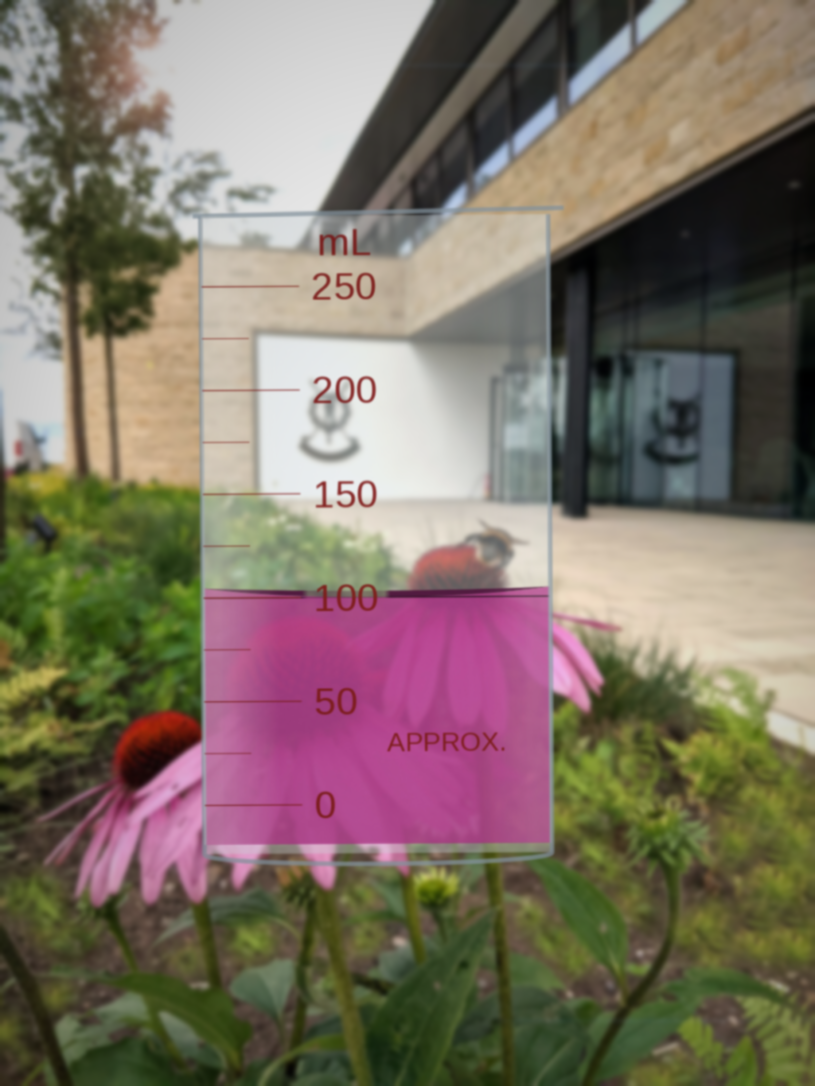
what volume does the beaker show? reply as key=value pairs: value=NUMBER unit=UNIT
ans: value=100 unit=mL
